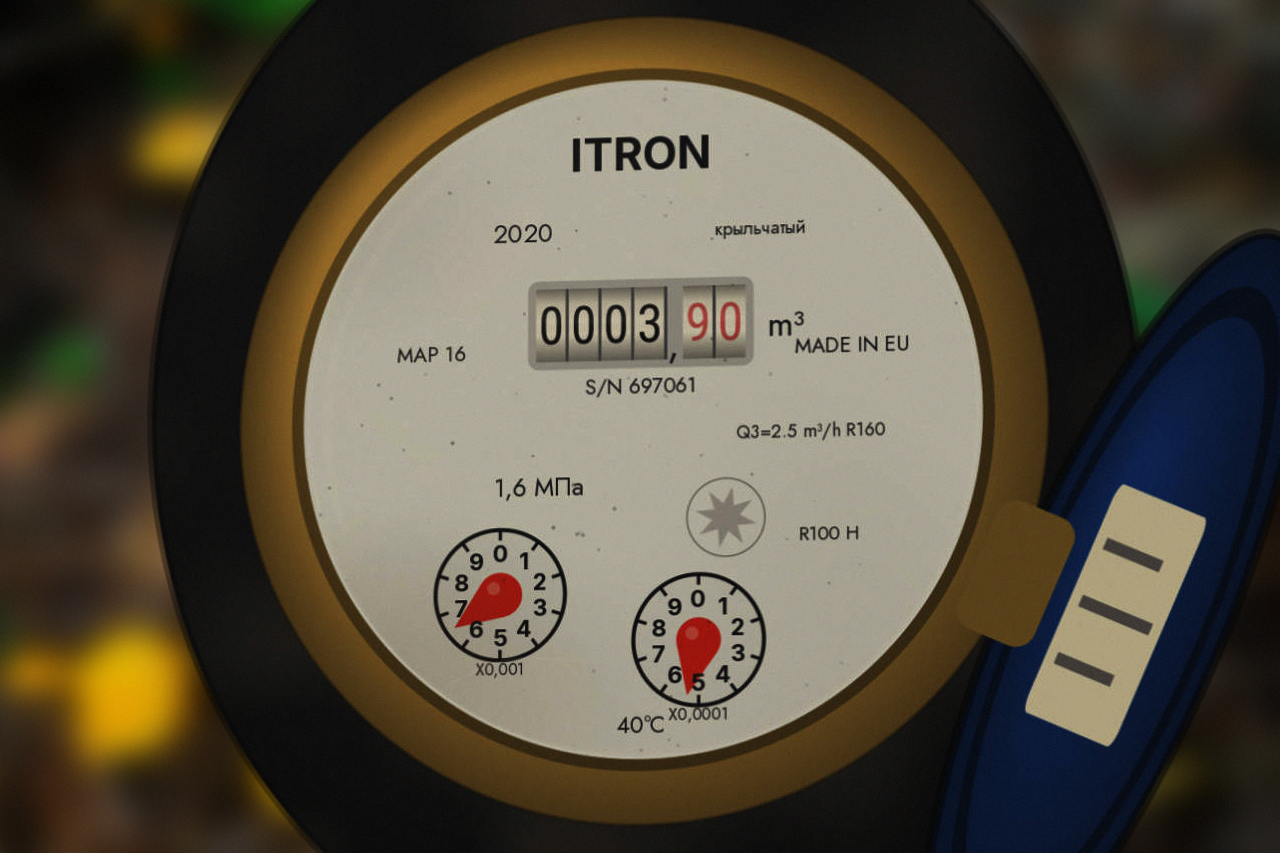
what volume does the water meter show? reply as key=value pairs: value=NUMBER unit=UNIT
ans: value=3.9065 unit=m³
